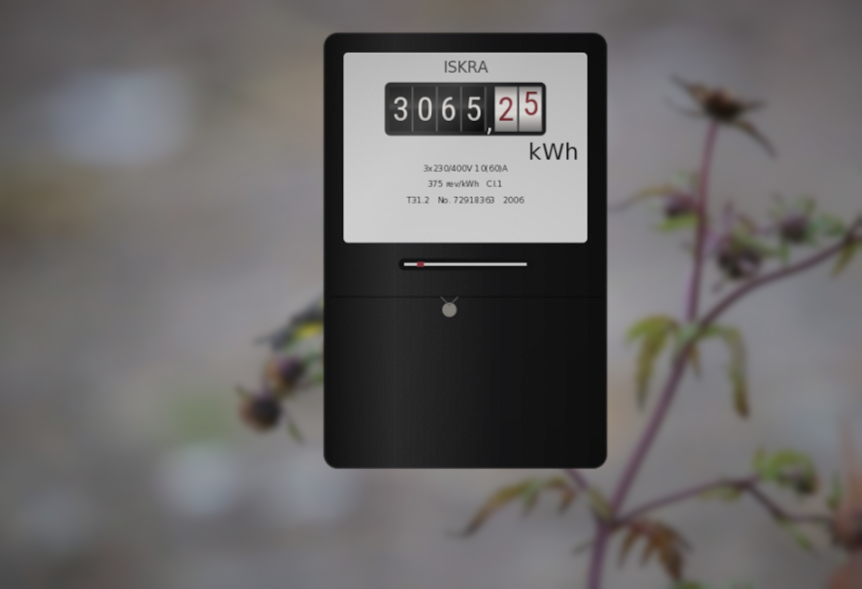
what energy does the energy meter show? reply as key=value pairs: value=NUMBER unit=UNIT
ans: value=3065.25 unit=kWh
